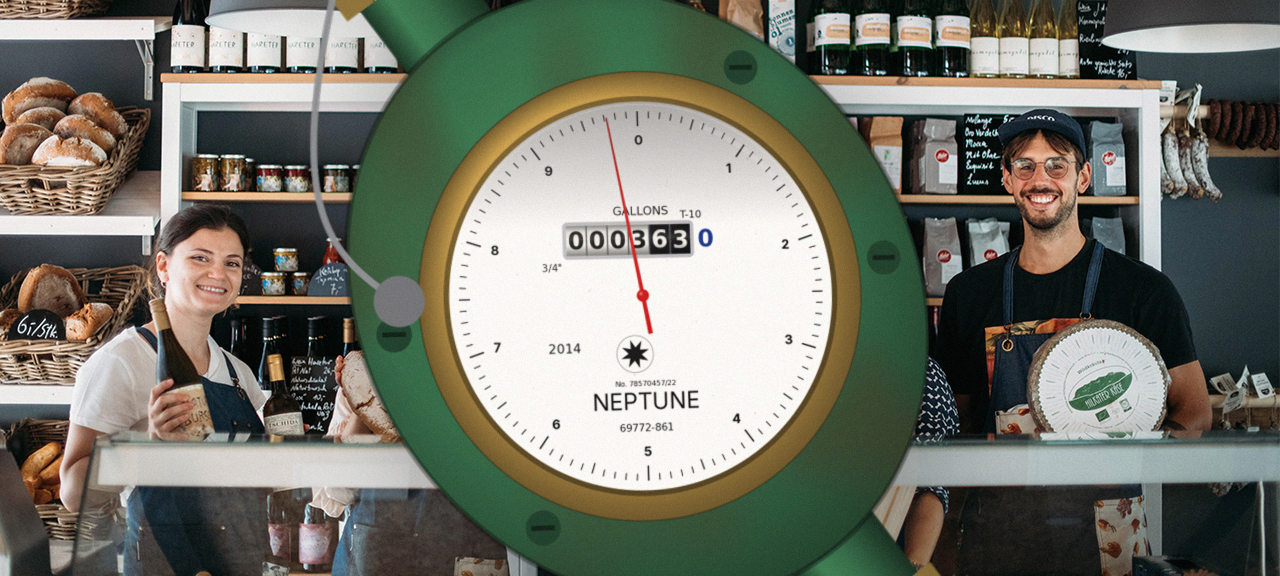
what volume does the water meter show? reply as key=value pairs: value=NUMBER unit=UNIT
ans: value=3629.7 unit=gal
